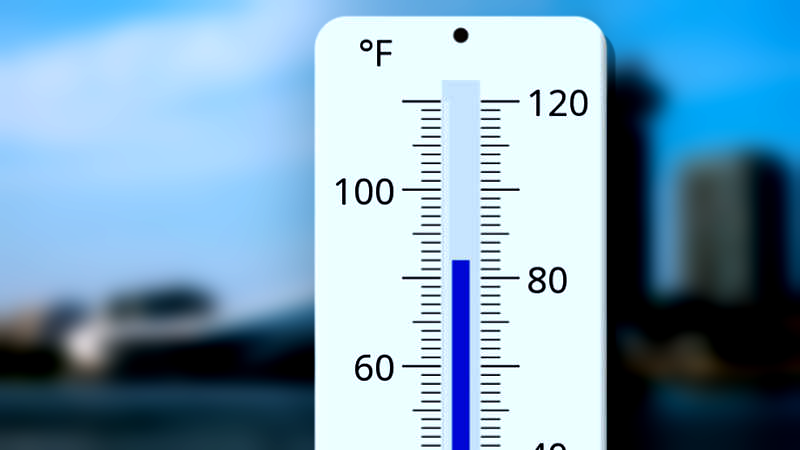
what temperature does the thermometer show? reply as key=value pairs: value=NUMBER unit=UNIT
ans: value=84 unit=°F
